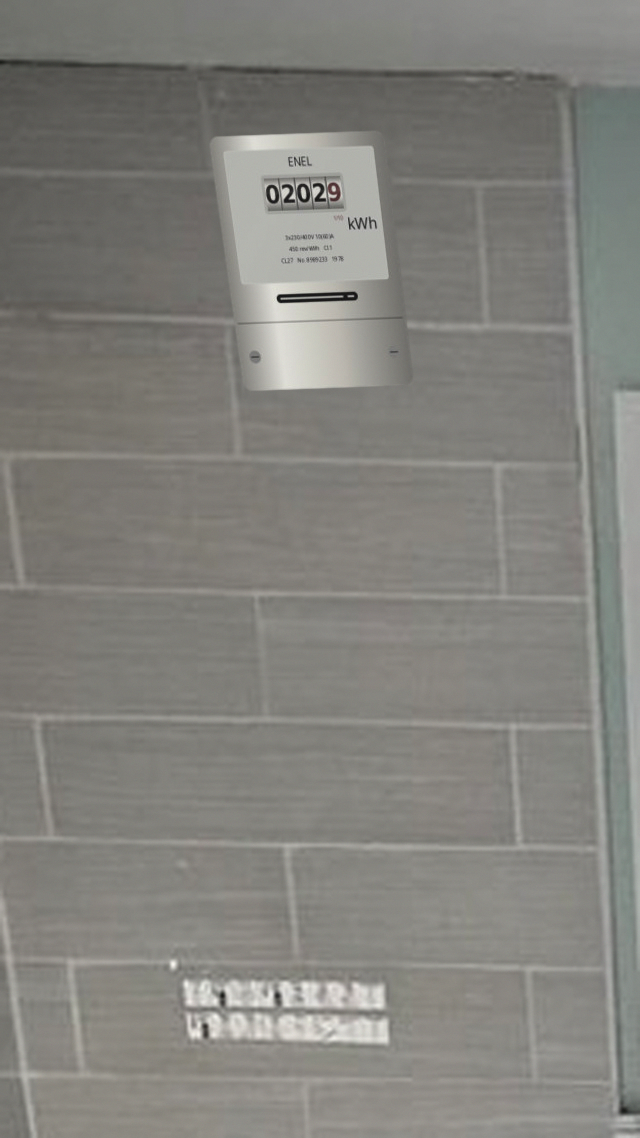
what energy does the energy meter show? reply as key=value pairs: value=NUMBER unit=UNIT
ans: value=202.9 unit=kWh
